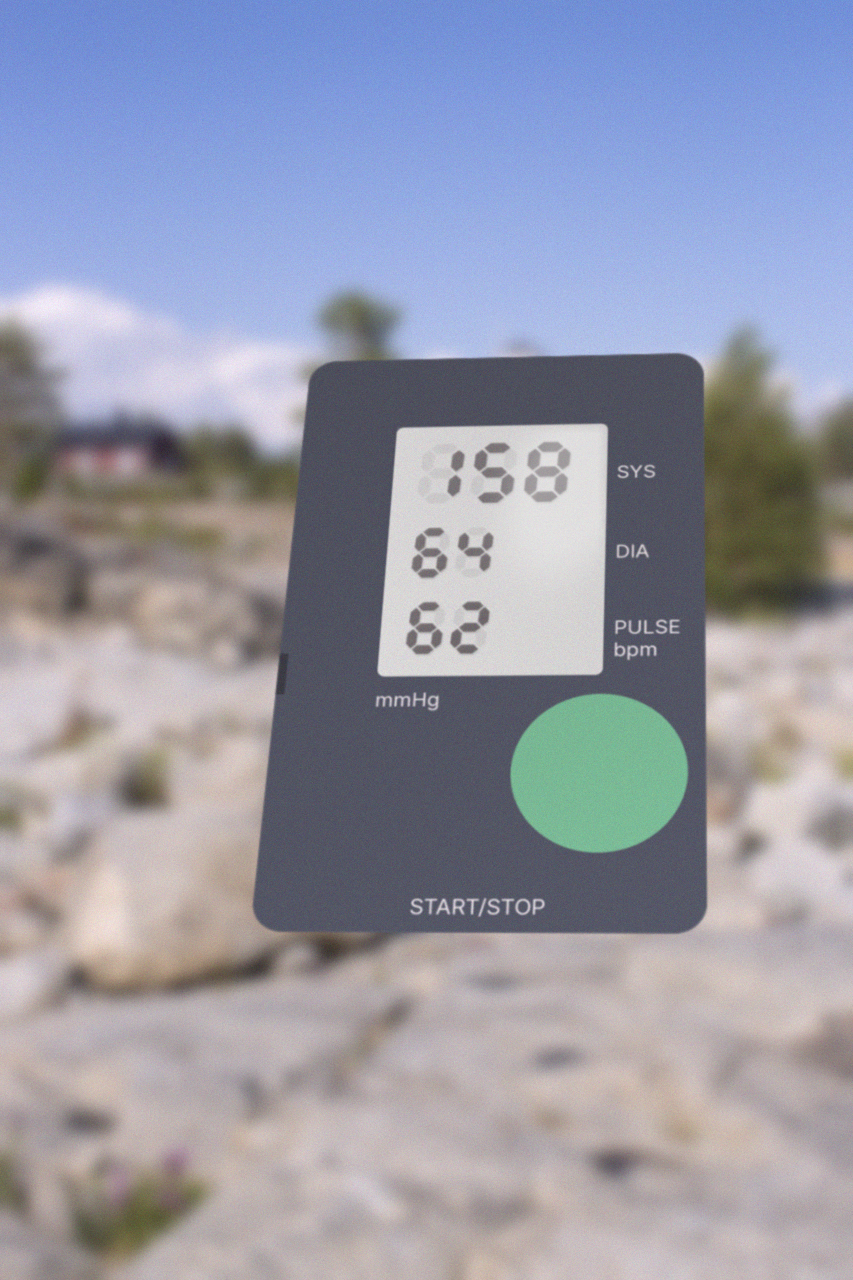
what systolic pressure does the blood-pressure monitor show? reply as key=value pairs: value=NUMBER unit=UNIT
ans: value=158 unit=mmHg
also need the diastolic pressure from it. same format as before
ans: value=64 unit=mmHg
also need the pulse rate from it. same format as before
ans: value=62 unit=bpm
